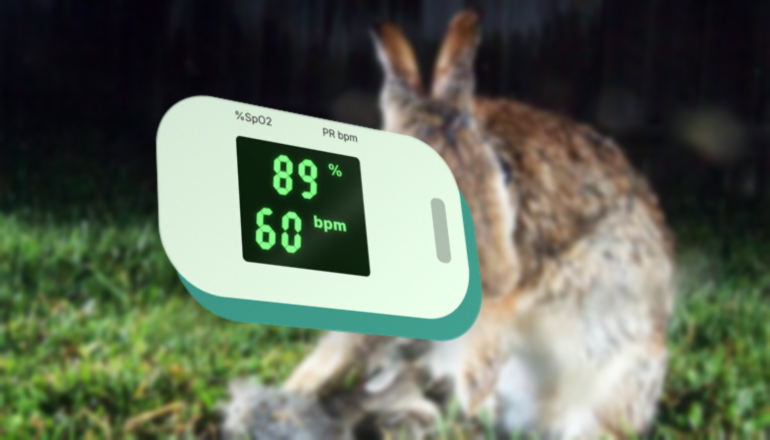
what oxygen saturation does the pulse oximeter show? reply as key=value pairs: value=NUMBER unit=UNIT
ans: value=89 unit=%
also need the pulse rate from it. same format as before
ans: value=60 unit=bpm
